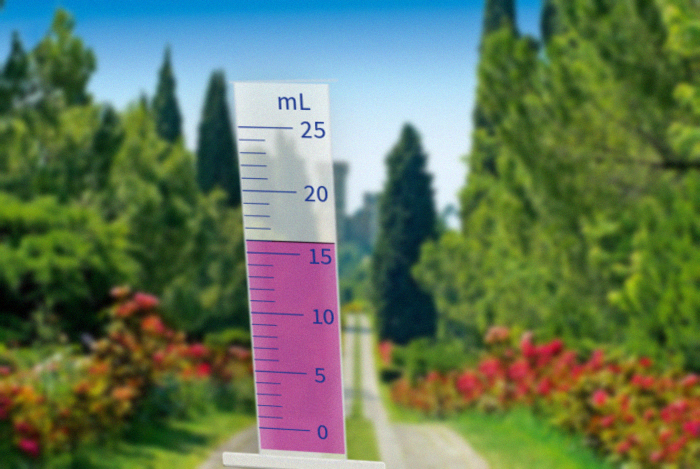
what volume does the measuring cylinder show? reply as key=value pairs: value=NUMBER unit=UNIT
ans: value=16 unit=mL
